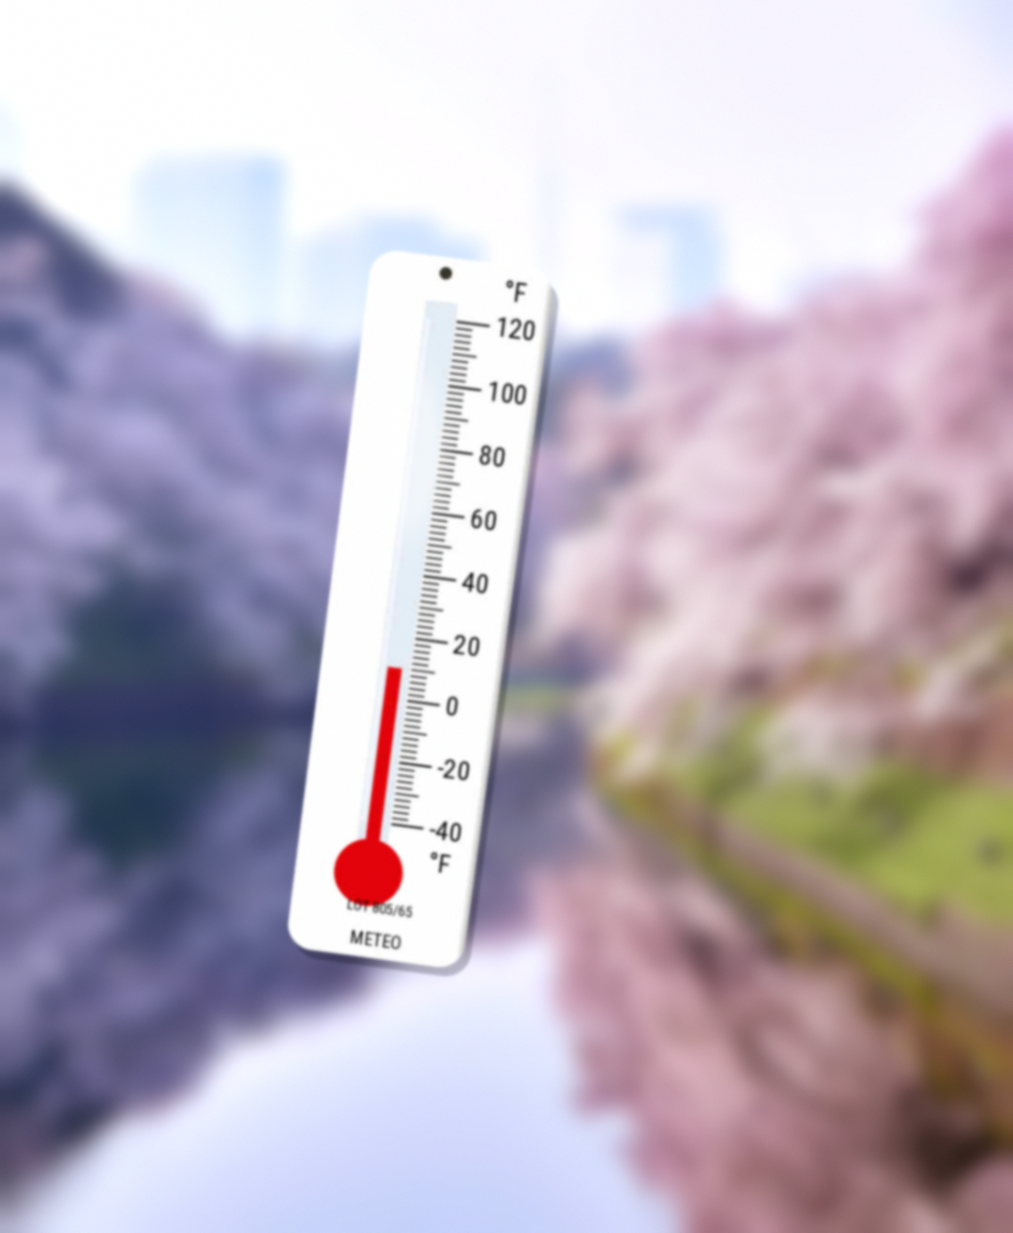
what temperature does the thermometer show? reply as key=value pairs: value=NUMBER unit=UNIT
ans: value=10 unit=°F
